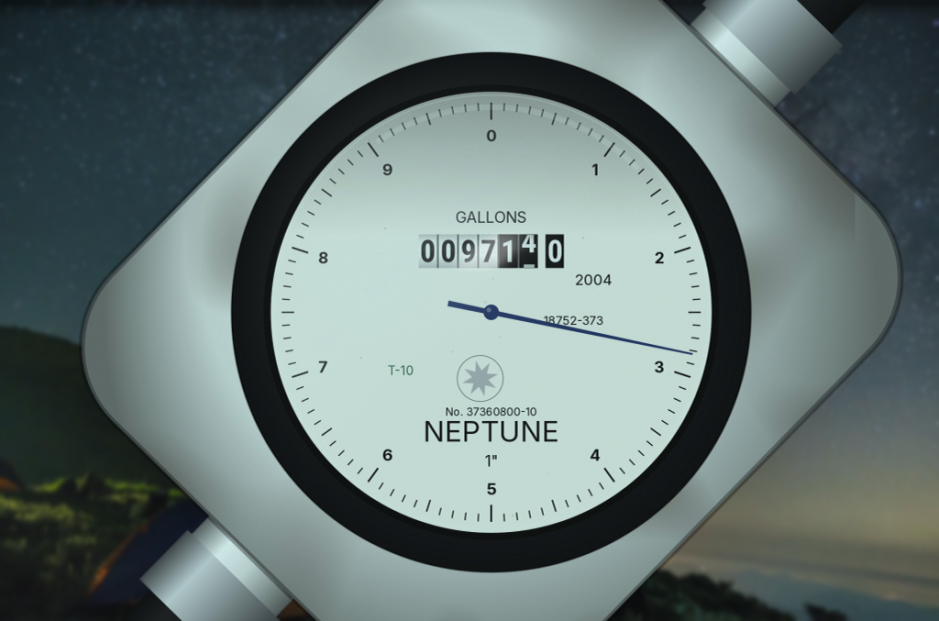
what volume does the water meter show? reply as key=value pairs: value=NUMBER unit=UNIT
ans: value=97142.8 unit=gal
